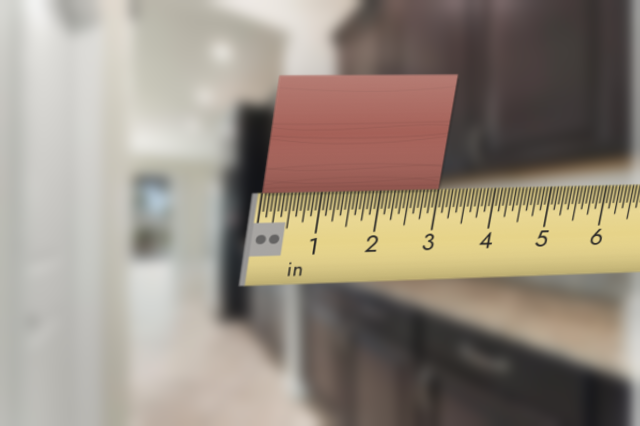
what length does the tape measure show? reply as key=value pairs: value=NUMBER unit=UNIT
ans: value=3 unit=in
